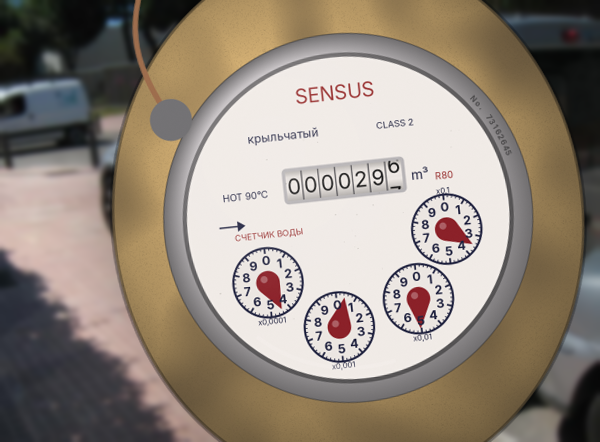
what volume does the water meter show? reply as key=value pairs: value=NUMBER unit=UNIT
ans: value=296.3504 unit=m³
